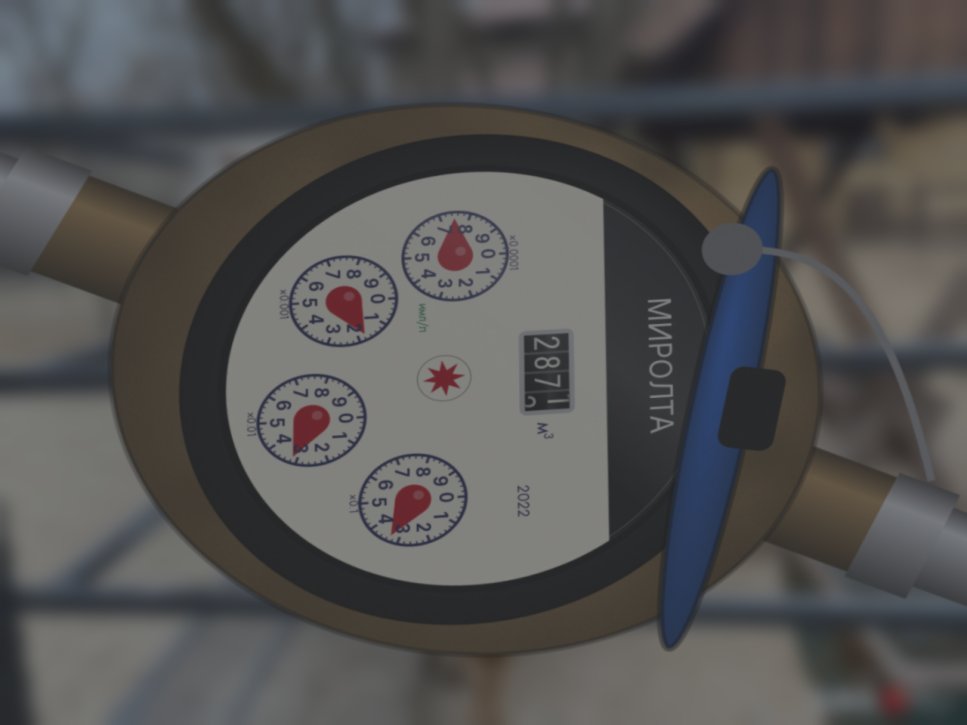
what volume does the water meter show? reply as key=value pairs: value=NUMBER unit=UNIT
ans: value=2871.3317 unit=m³
